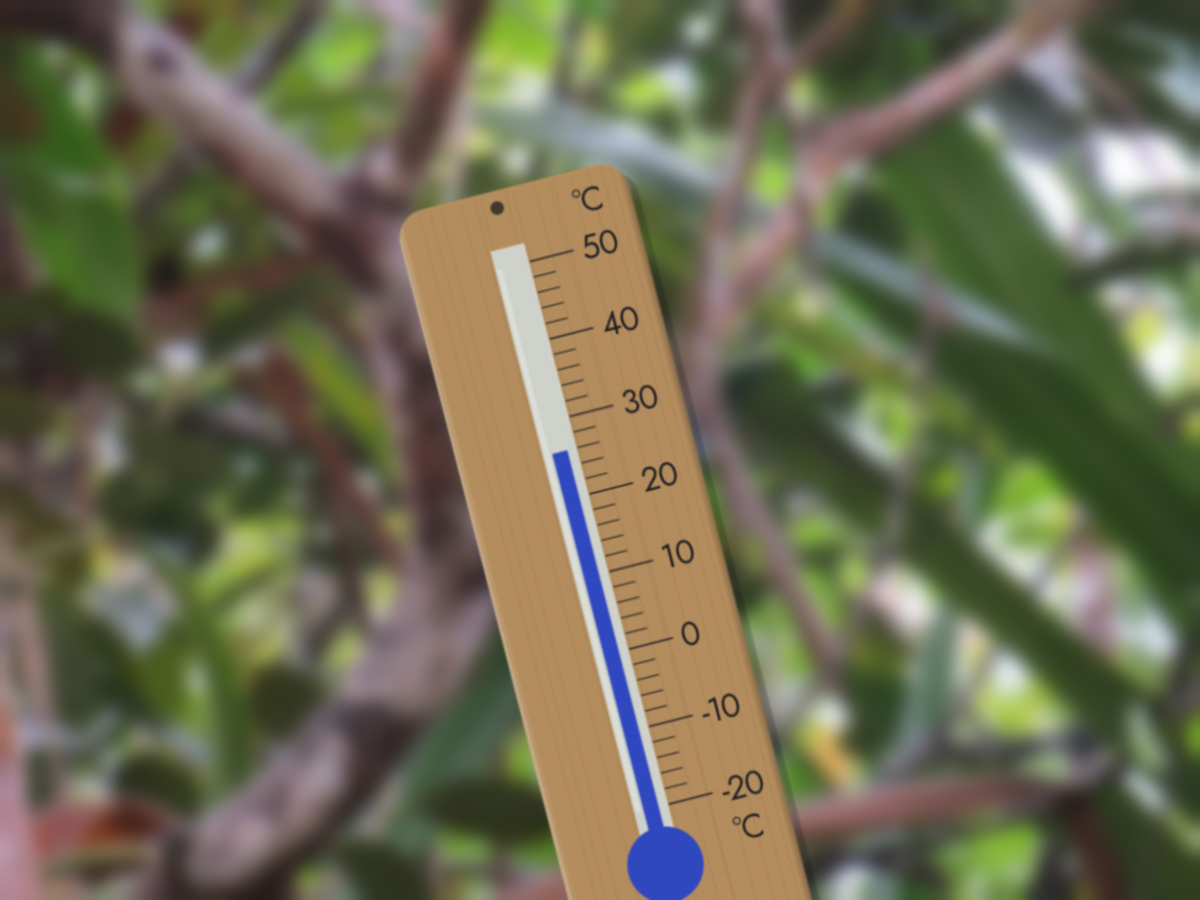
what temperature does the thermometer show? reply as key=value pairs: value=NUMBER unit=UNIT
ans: value=26 unit=°C
